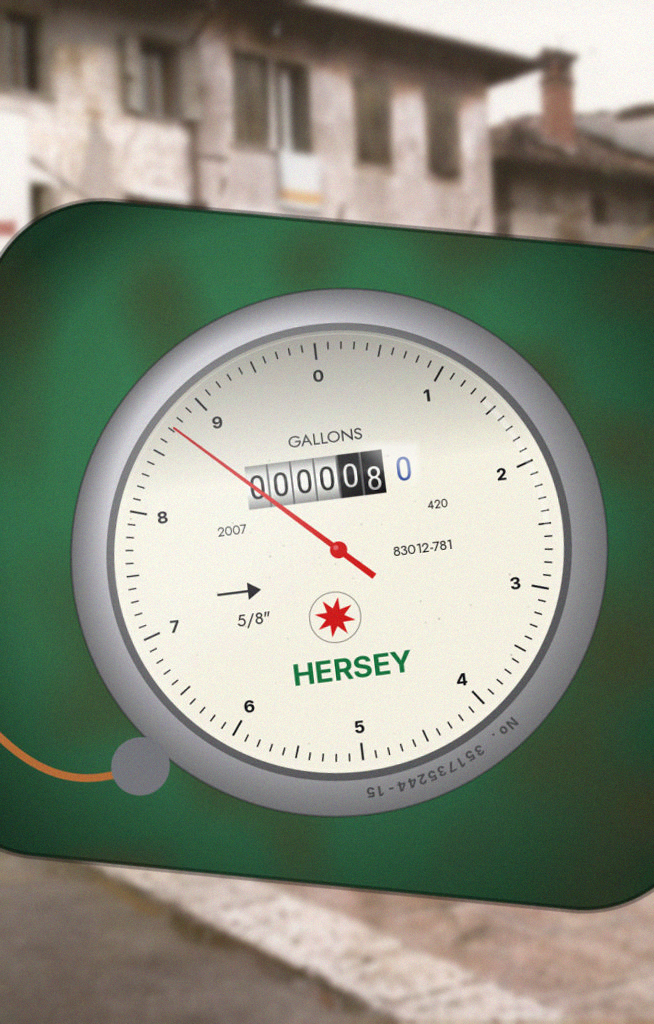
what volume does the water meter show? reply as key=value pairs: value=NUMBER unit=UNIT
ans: value=78.7 unit=gal
